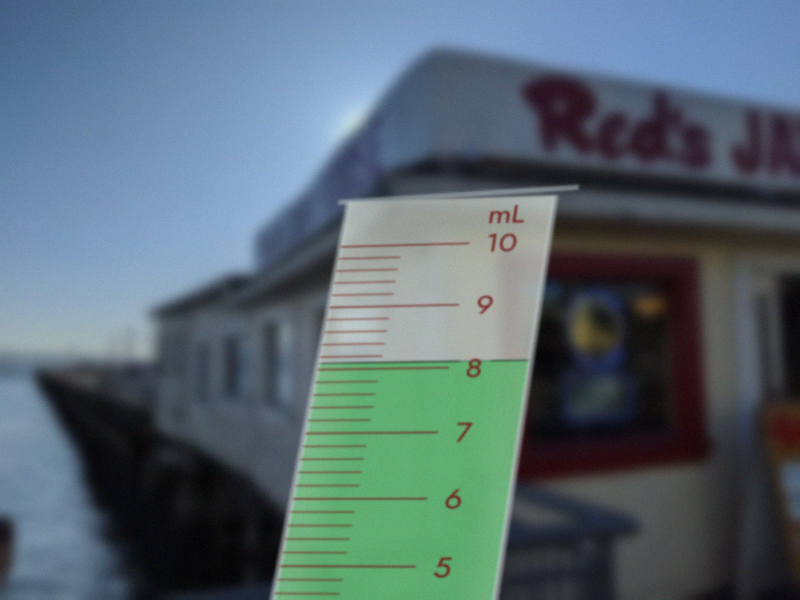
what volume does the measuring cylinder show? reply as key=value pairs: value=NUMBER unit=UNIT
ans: value=8.1 unit=mL
